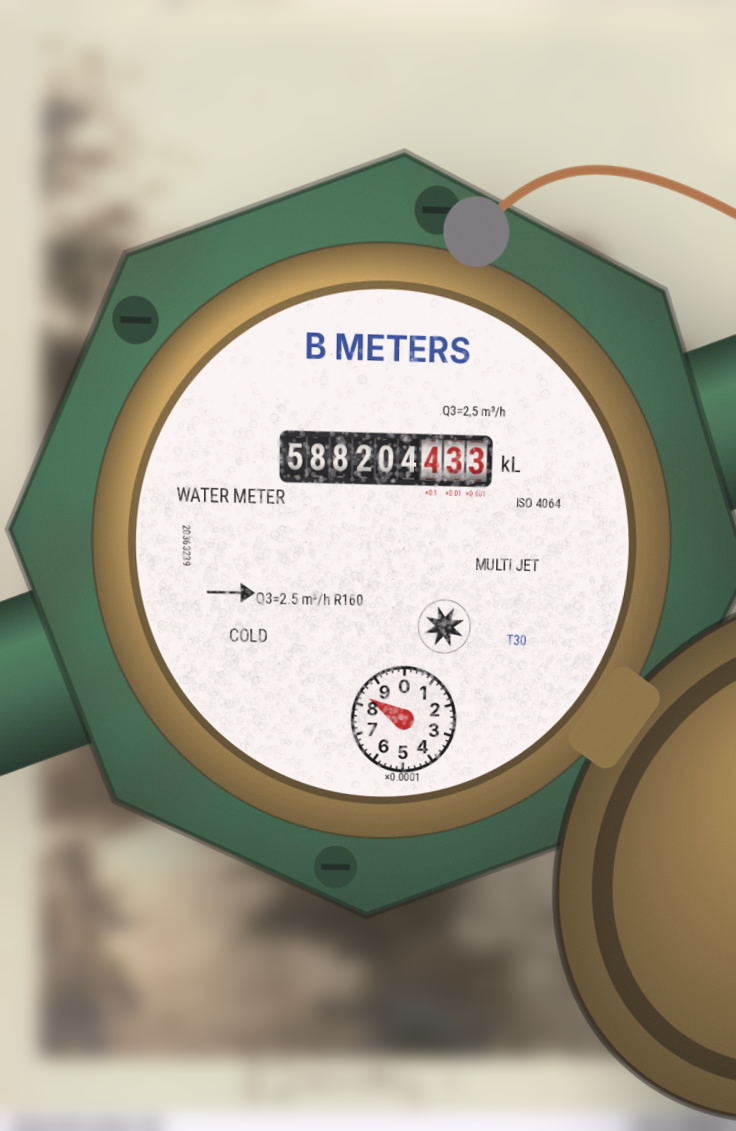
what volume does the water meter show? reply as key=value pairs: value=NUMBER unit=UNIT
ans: value=588204.4338 unit=kL
